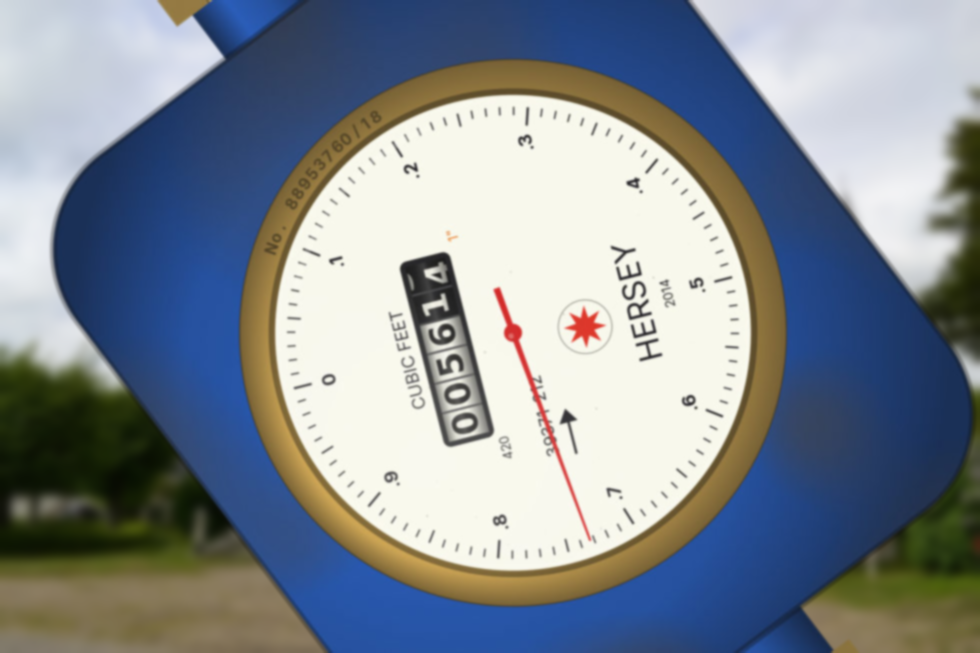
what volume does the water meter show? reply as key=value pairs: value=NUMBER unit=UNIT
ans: value=5613.73 unit=ft³
